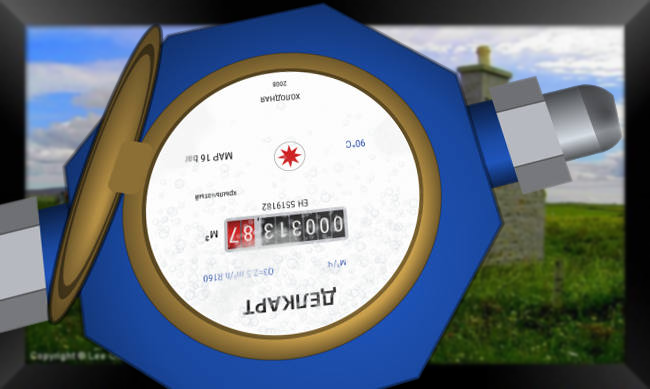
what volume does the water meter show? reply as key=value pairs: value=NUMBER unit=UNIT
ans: value=313.87 unit=m³
